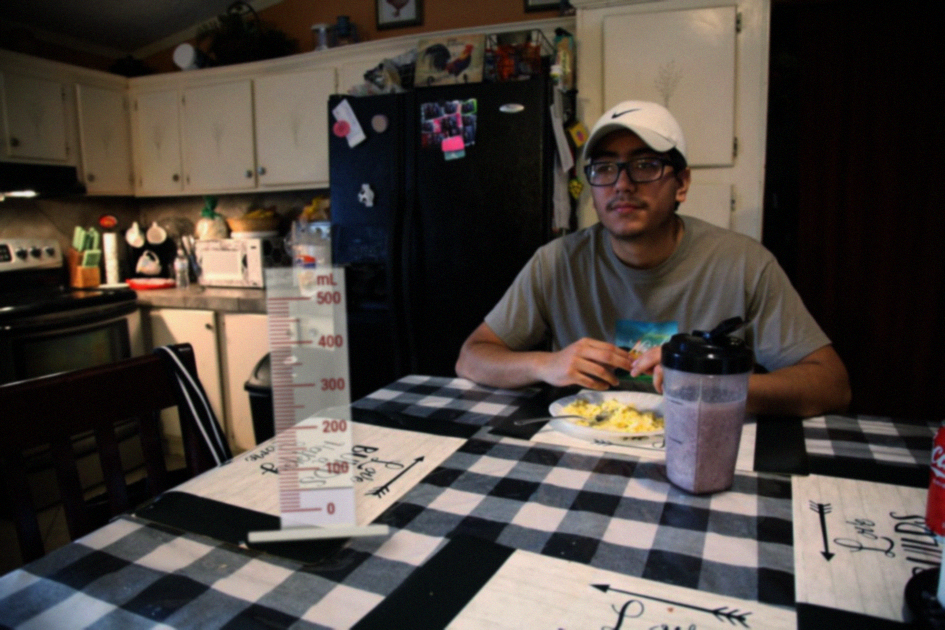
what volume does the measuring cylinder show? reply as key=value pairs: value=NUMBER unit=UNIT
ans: value=50 unit=mL
